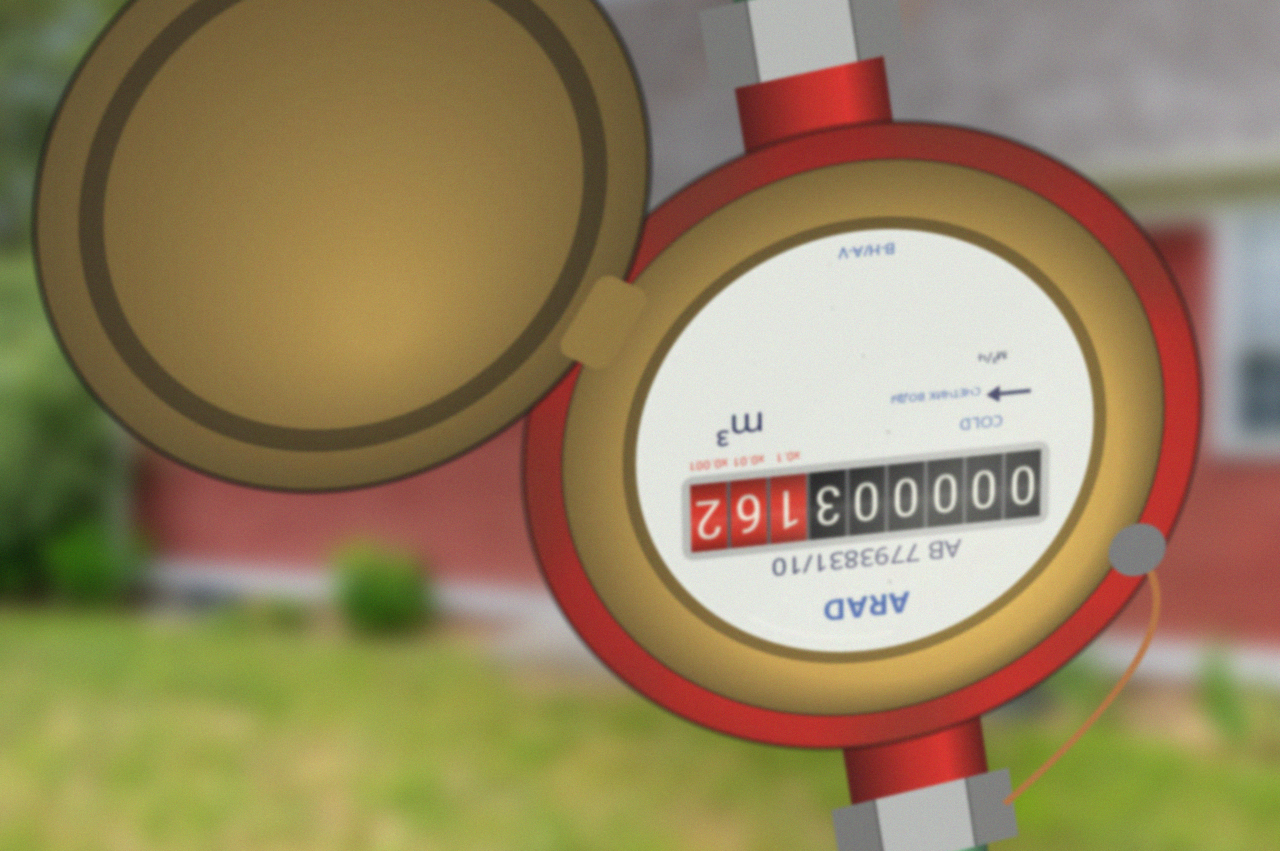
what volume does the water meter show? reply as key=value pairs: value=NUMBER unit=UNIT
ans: value=3.162 unit=m³
